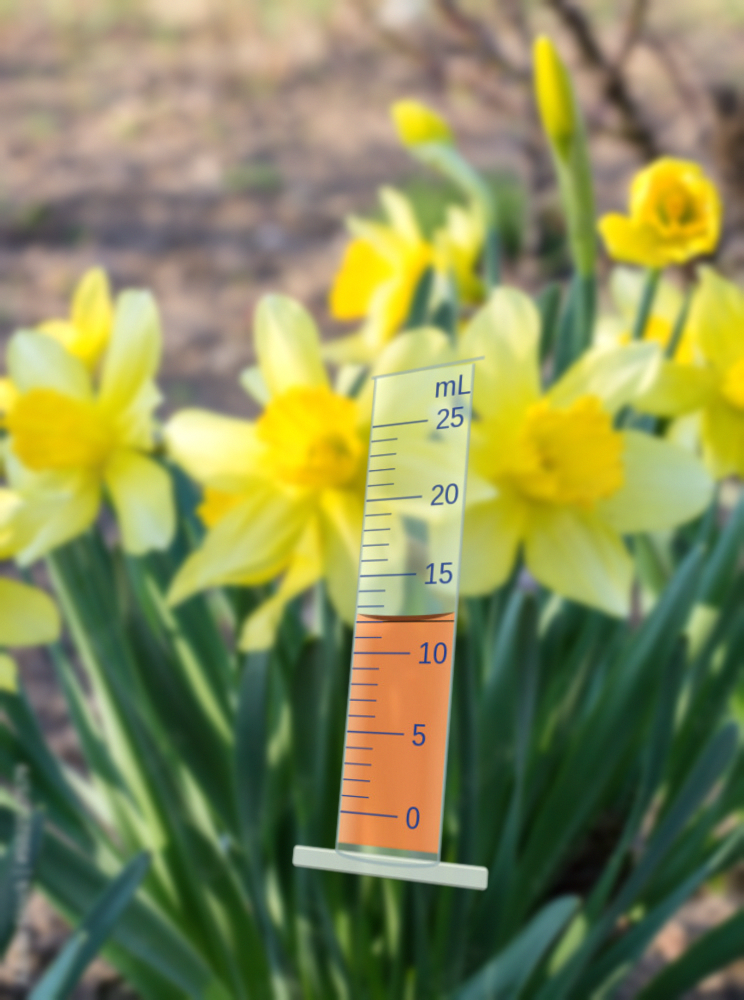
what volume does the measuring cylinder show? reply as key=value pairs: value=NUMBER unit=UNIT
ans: value=12 unit=mL
